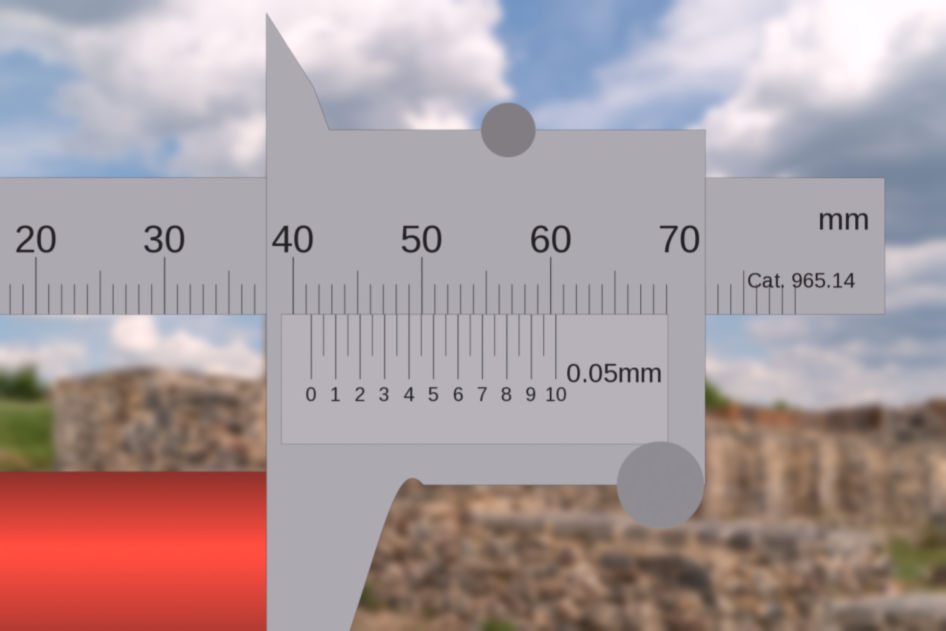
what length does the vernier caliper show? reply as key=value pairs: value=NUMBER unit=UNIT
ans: value=41.4 unit=mm
